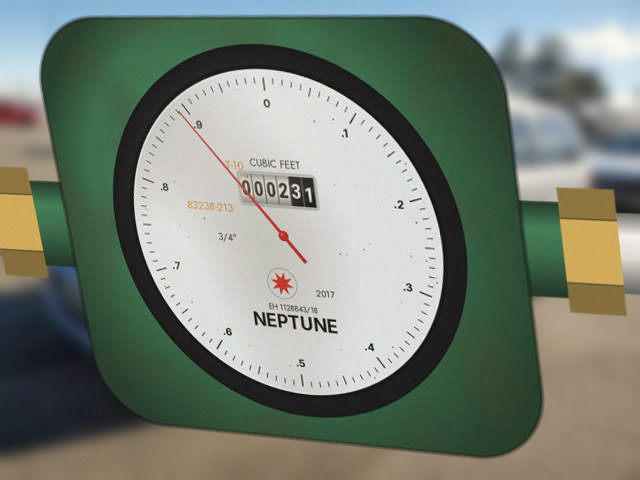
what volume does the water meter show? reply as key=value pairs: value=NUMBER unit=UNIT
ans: value=230.89 unit=ft³
